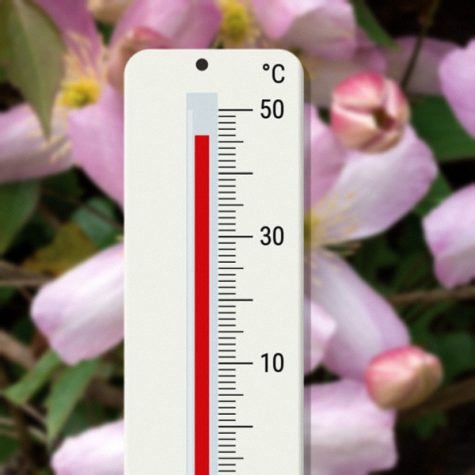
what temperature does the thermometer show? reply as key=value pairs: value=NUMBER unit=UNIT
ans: value=46 unit=°C
